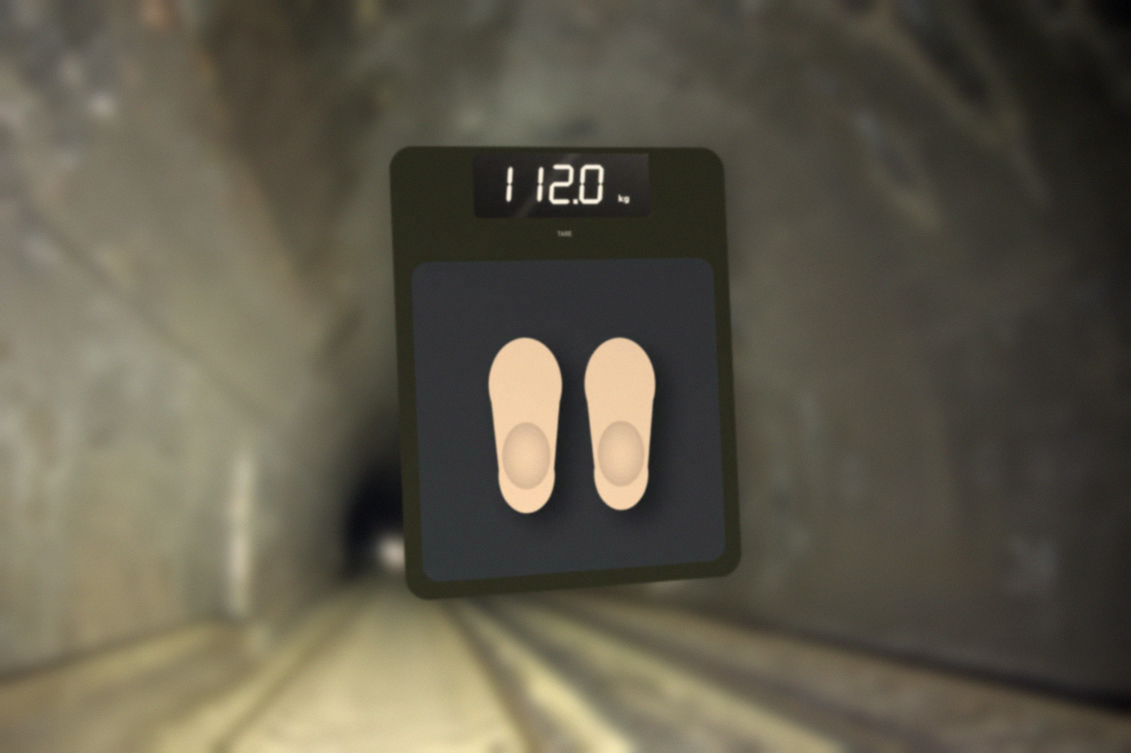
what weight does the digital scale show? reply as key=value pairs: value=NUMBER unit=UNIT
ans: value=112.0 unit=kg
